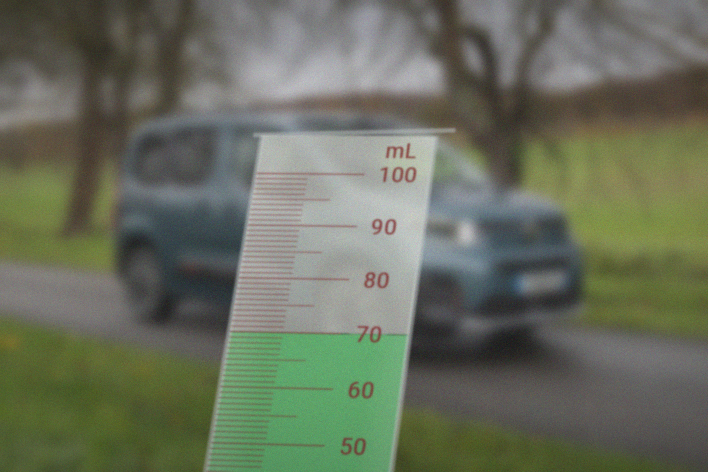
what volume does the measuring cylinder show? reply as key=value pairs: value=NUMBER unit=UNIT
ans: value=70 unit=mL
